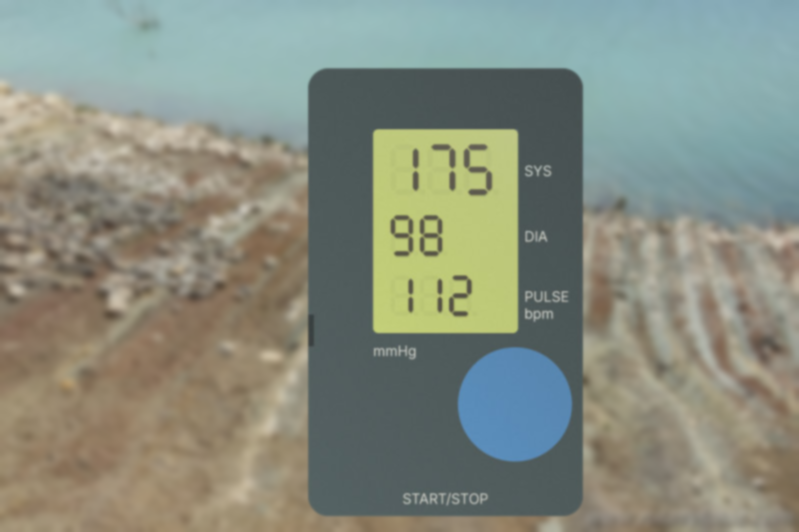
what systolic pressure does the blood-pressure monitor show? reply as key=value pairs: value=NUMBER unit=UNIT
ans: value=175 unit=mmHg
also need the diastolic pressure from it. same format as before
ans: value=98 unit=mmHg
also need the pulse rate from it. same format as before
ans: value=112 unit=bpm
